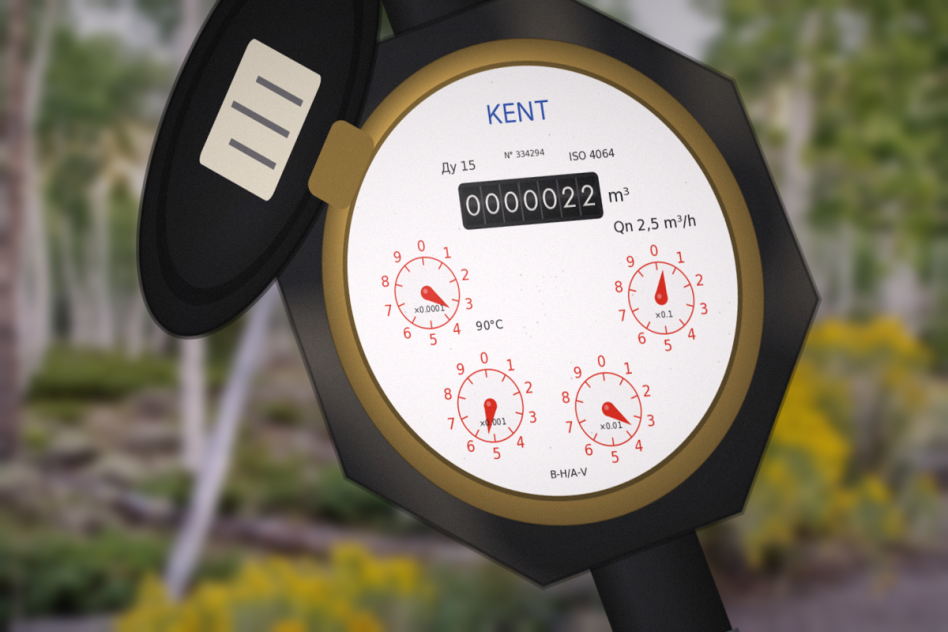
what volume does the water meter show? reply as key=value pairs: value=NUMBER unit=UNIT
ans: value=22.0353 unit=m³
